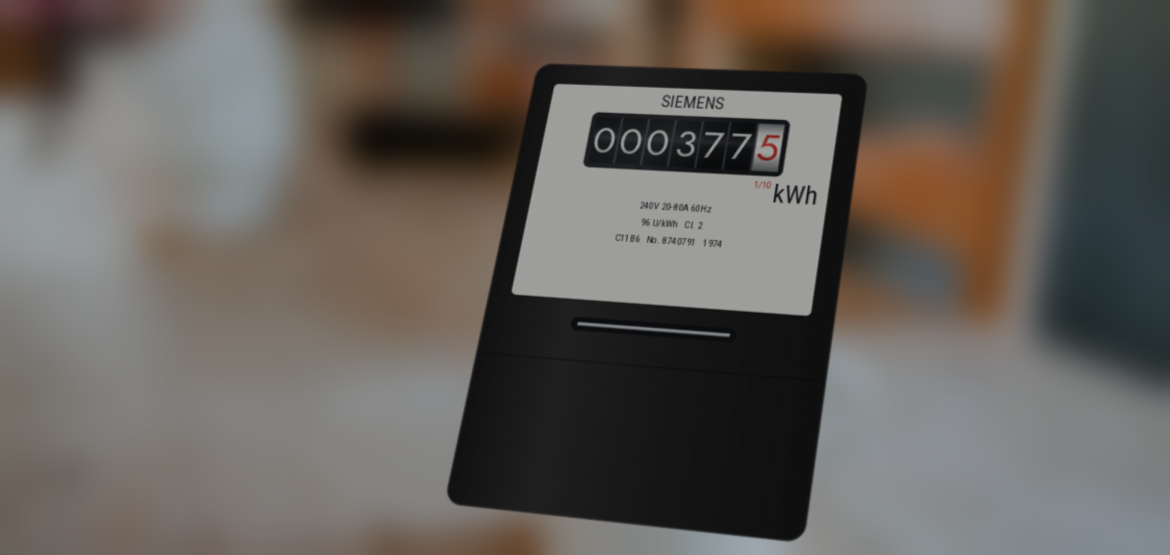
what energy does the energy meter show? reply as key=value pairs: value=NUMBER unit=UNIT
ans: value=377.5 unit=kWh
